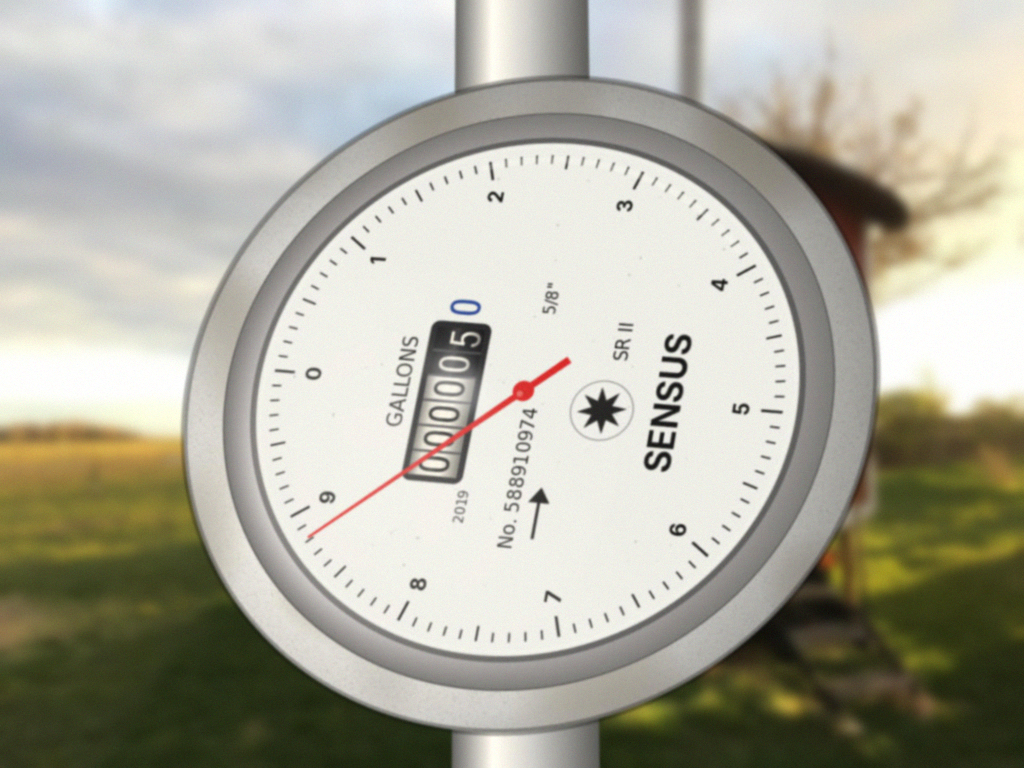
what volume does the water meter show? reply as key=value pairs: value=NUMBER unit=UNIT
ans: value=48.8 unit=gal
